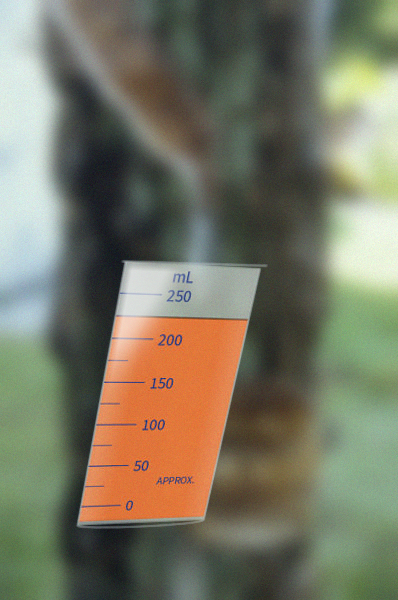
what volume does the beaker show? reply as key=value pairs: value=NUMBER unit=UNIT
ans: value=225 unit=mL
